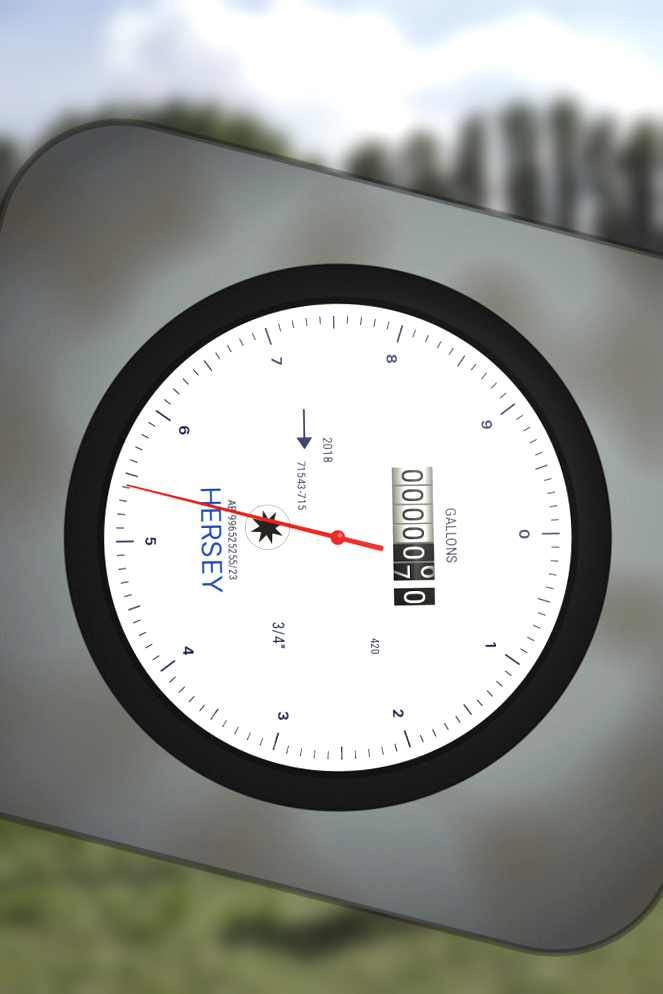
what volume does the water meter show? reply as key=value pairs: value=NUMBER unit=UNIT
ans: value=65.4 unit=gal
